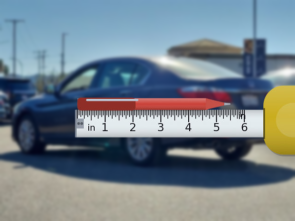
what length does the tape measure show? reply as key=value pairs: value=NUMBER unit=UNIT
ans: value=5.5 unit=in
